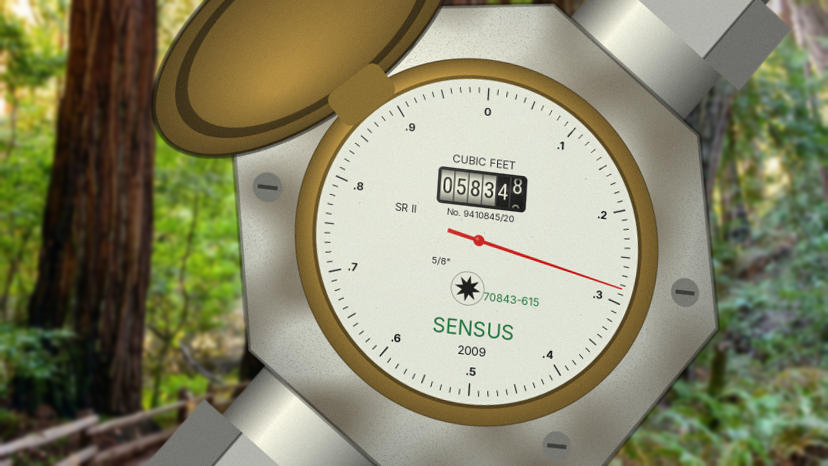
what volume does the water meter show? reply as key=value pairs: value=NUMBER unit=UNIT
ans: value=58348.28 unit=ft³
